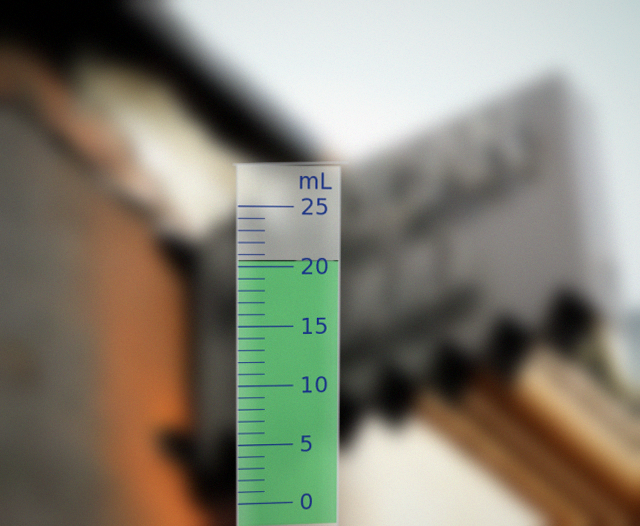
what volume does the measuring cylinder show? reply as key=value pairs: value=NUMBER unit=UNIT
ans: value=20.5 unit=mL
